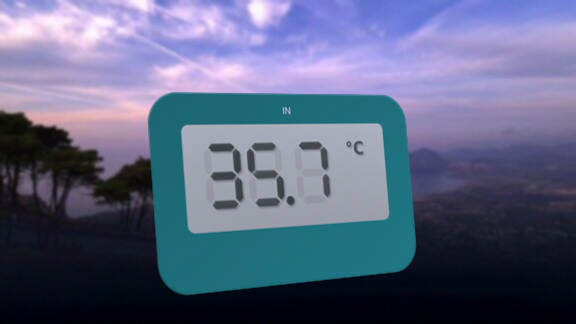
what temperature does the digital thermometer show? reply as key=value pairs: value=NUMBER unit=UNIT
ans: value=35.7 unit=°C
